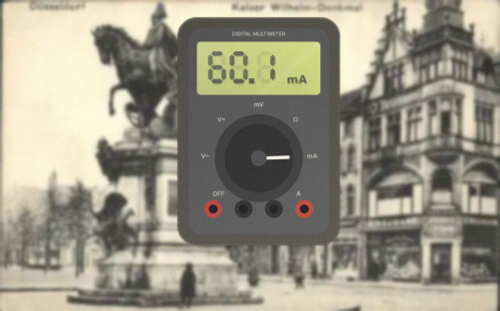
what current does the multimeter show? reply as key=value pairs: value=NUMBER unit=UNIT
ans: value=60.1 unit=mA
